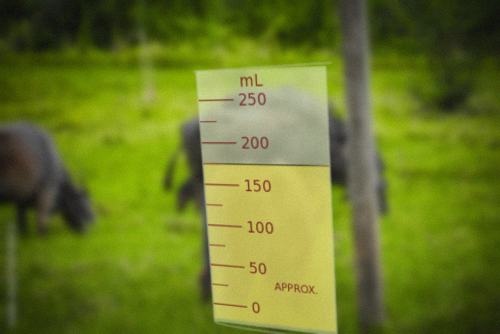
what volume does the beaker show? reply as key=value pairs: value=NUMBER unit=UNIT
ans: value=175 unit=mL
